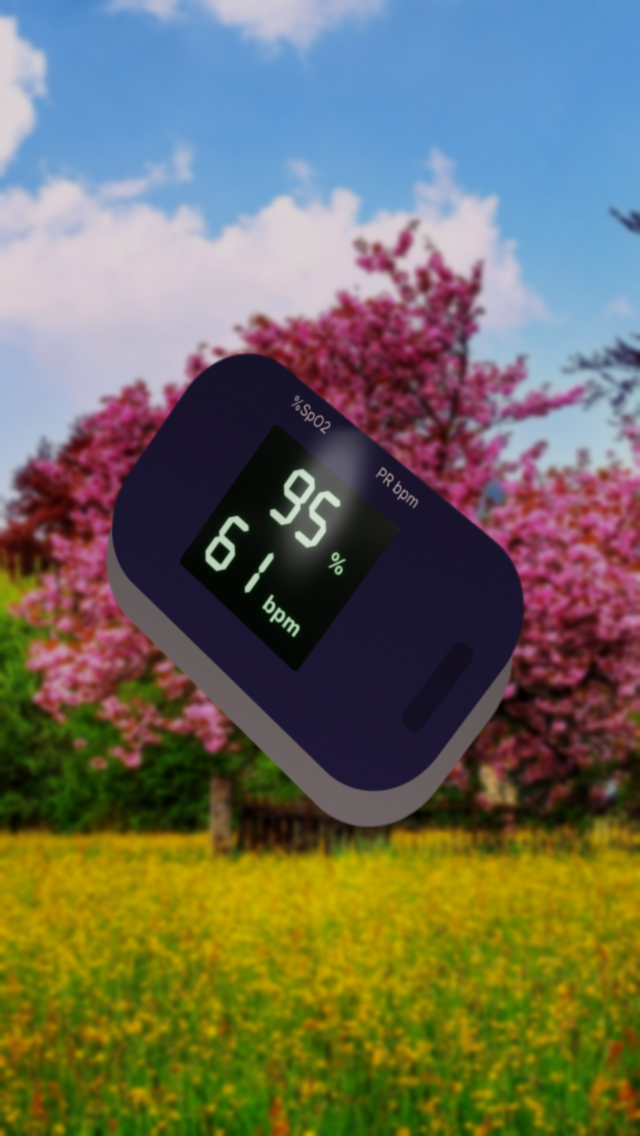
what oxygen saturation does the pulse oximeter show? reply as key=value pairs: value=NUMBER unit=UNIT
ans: value=95 unit=%
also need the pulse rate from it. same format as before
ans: value=61 unit=bpm
